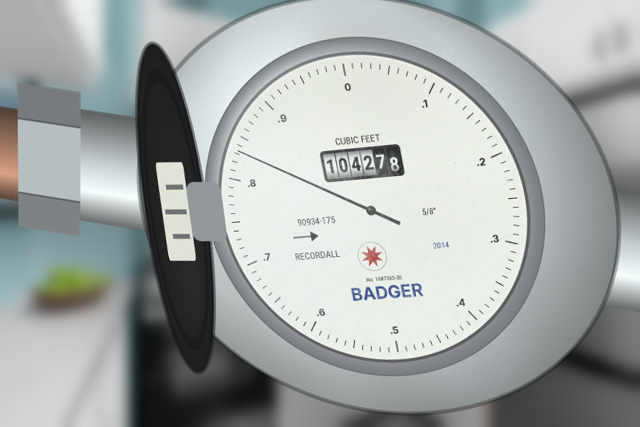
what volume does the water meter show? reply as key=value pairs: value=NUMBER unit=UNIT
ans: value=104277.83 unit=ft³
